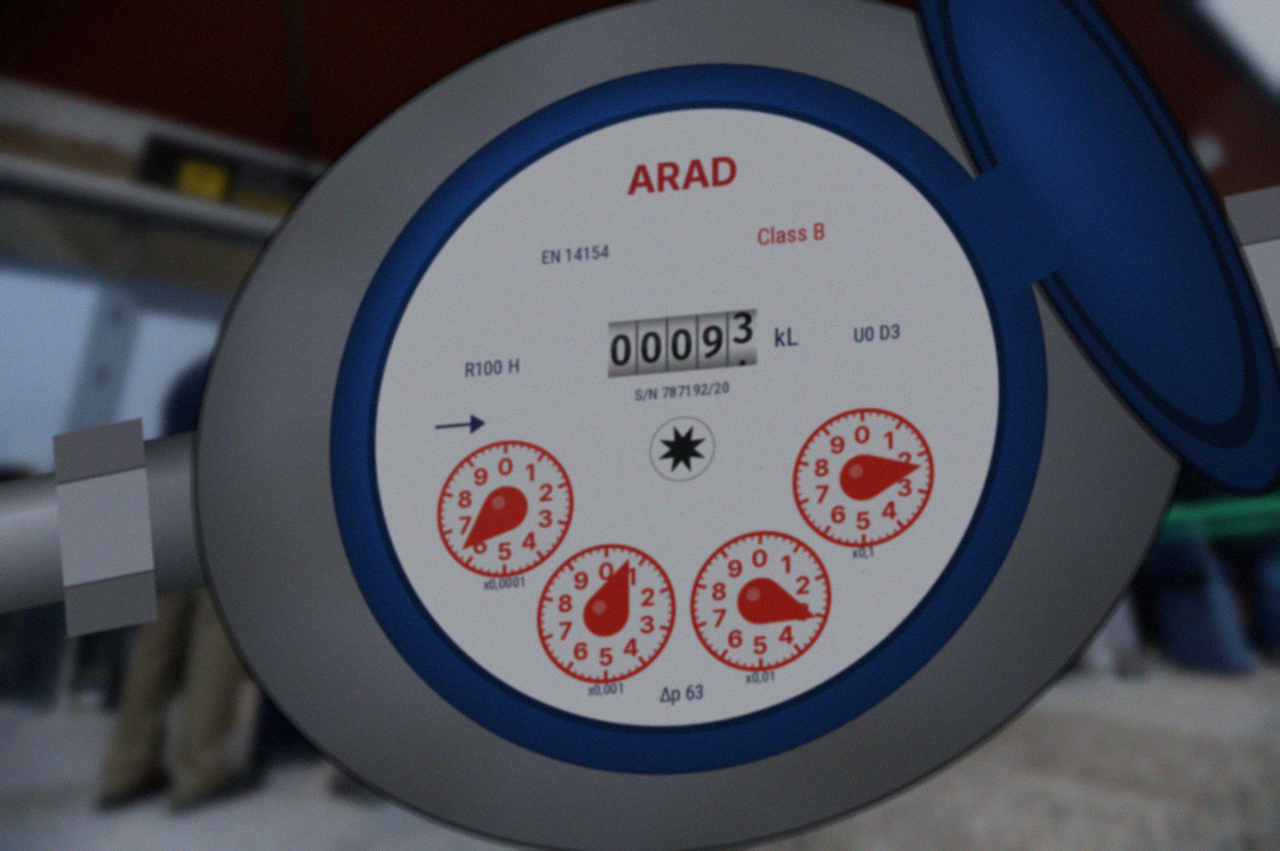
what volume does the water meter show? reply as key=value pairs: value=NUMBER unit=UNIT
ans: value=93.2306 unit=kL
